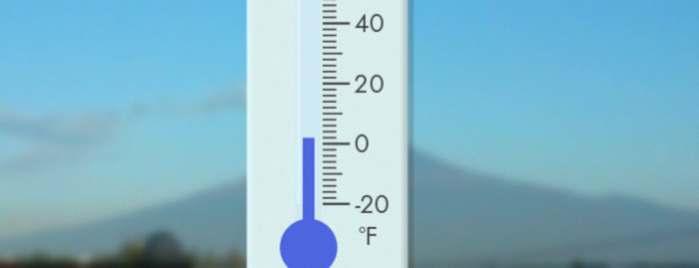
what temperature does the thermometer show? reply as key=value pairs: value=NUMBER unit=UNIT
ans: value=2 unit=°F
